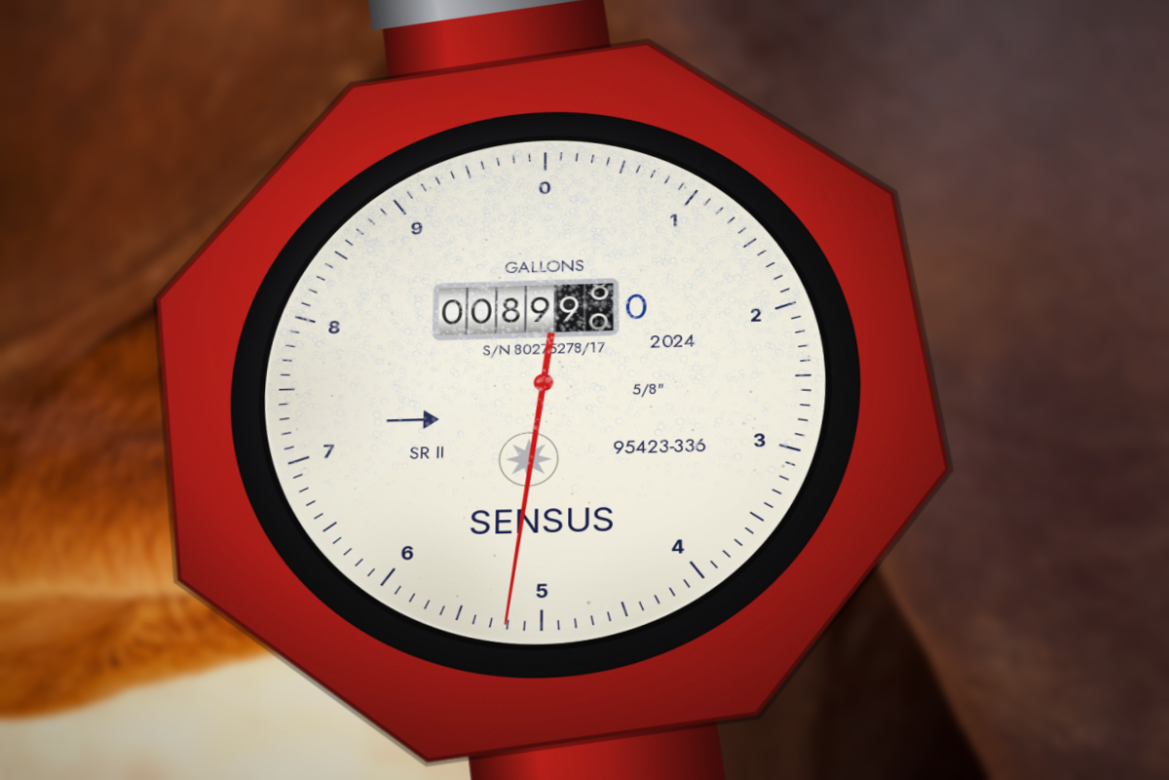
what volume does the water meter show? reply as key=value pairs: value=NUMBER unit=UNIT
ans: value=89985.2 unit=gal
